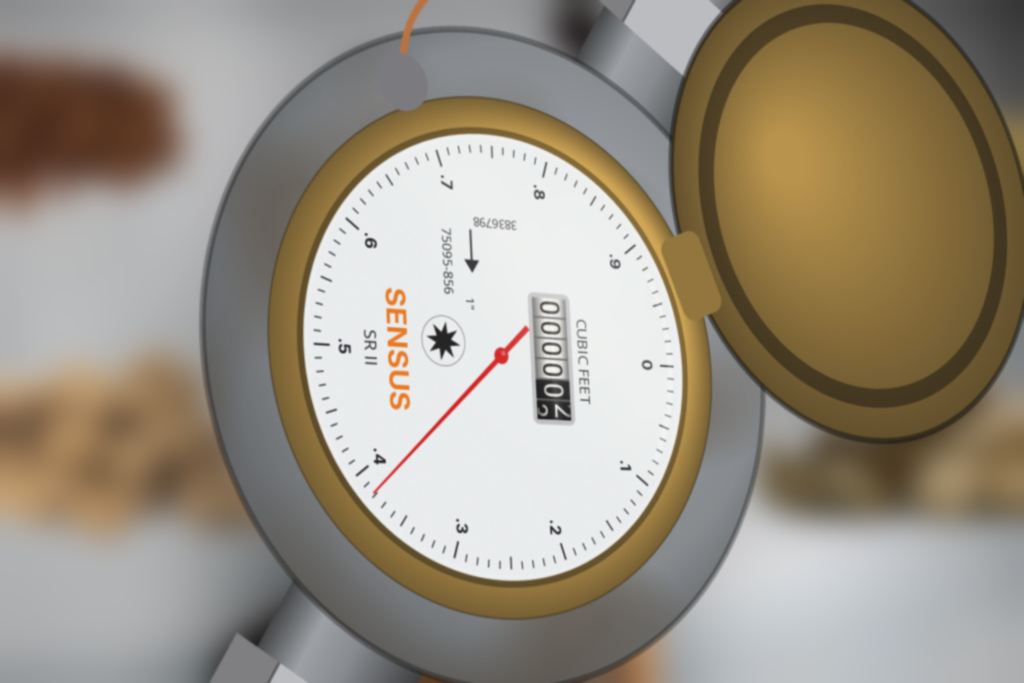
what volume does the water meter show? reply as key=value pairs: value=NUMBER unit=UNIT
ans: value=2.38 unit=ft³
